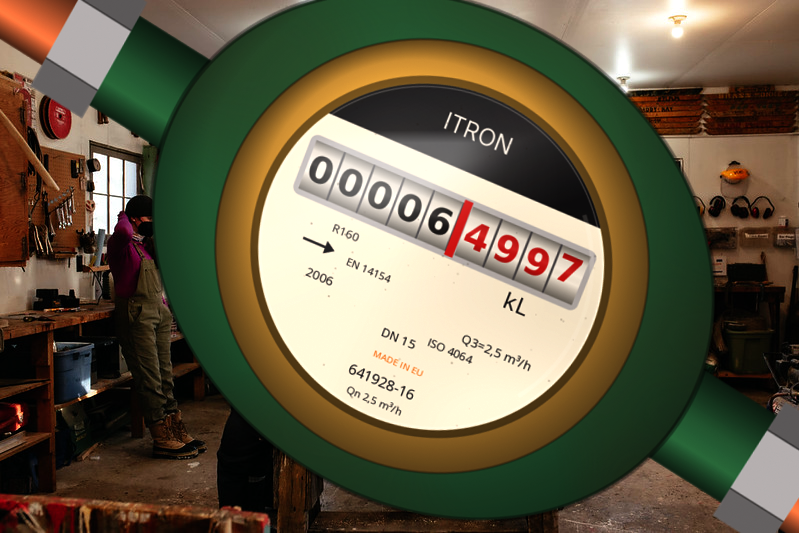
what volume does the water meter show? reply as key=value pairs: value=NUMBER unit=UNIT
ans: value=6.4997 unit=kL
